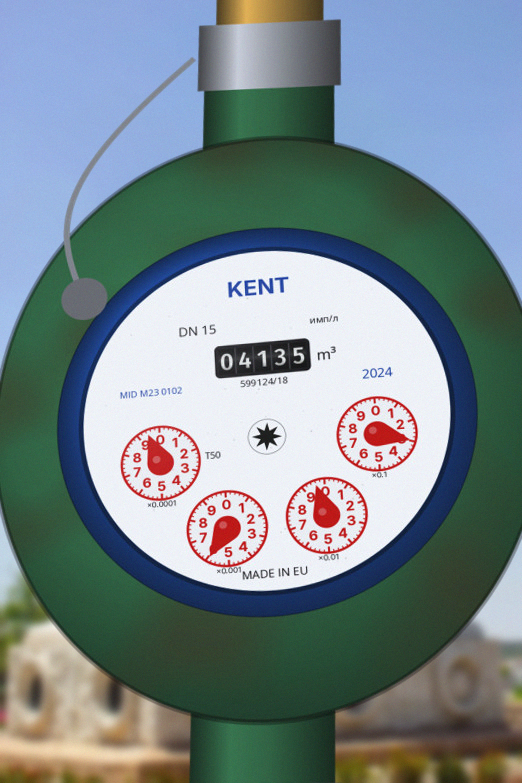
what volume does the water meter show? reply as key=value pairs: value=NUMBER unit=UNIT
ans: value=4135.2959 unit=m³
